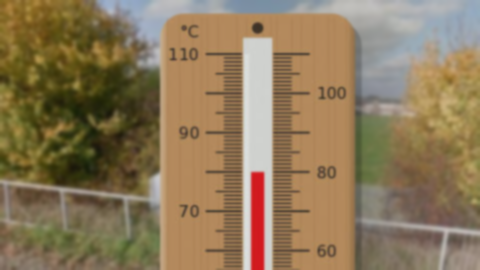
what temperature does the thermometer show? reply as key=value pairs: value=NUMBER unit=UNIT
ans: value=80 unit=°C
